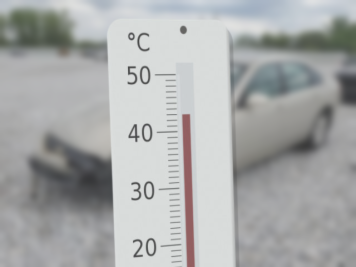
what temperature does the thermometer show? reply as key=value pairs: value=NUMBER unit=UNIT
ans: value=43 unit=°C
